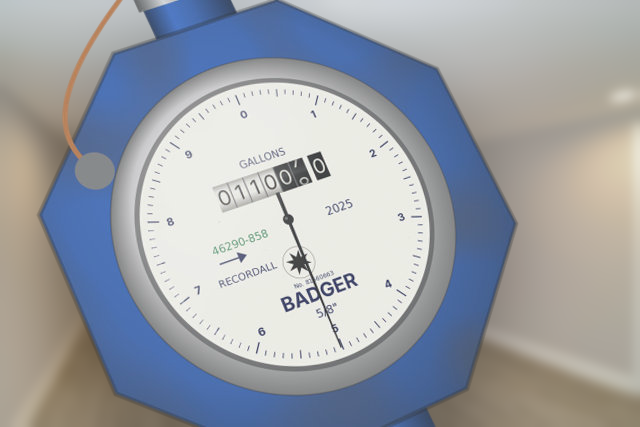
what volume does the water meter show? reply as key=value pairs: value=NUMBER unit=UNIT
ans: value=110075.0 unit=gal
